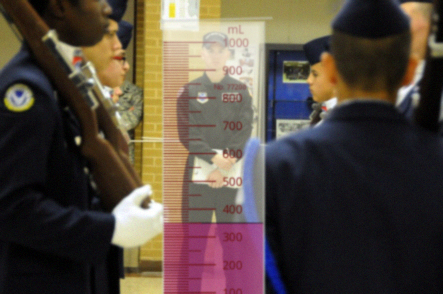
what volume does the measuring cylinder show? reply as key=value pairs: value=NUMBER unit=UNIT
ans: value=350 unit=mL
